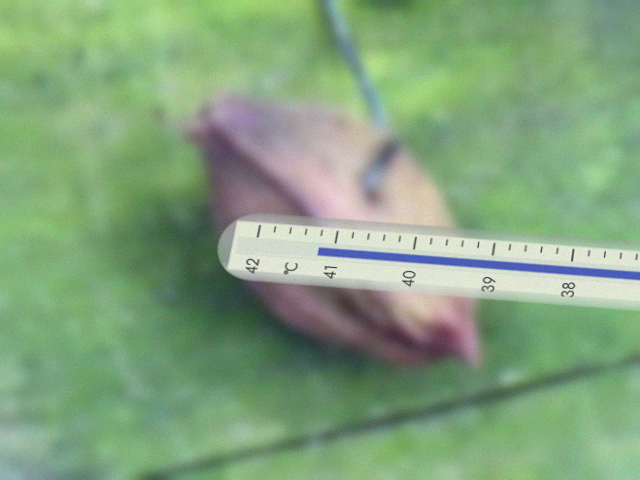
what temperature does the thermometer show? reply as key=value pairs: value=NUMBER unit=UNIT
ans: value=41.2 unit=°C
